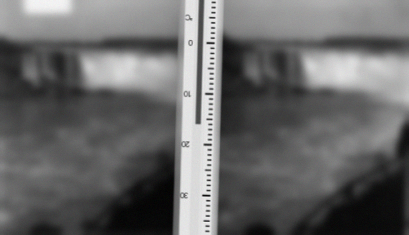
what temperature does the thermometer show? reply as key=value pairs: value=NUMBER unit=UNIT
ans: value=16 unit=°C
